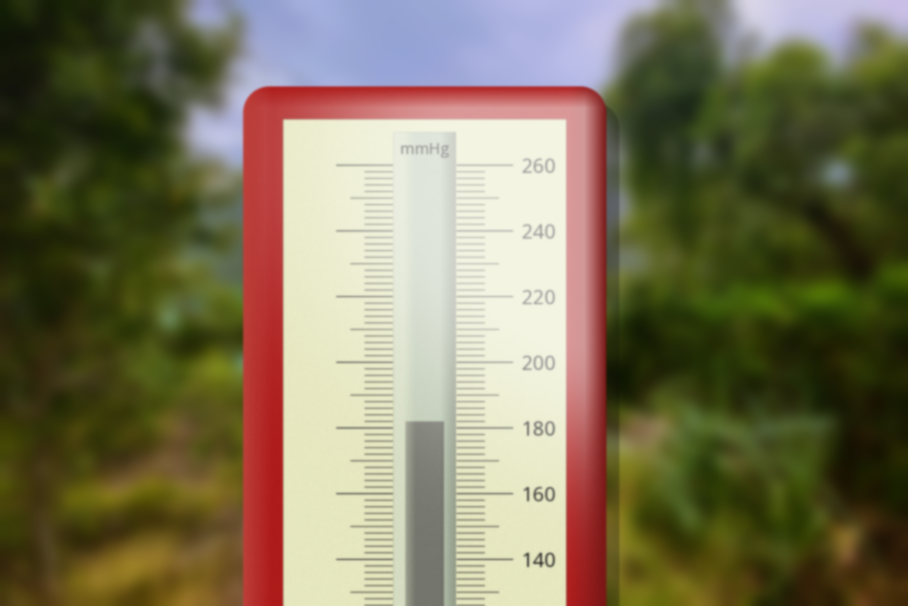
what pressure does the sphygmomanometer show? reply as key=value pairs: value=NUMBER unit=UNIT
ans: value=182 unit=mmHg
